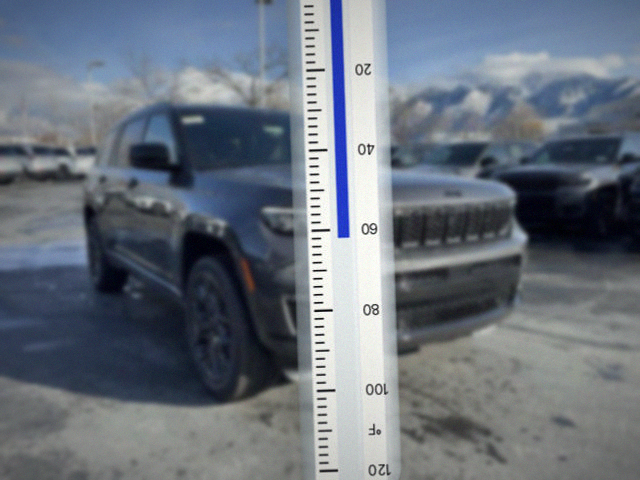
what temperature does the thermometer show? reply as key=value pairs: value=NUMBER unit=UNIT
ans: value=62 unit=°F
